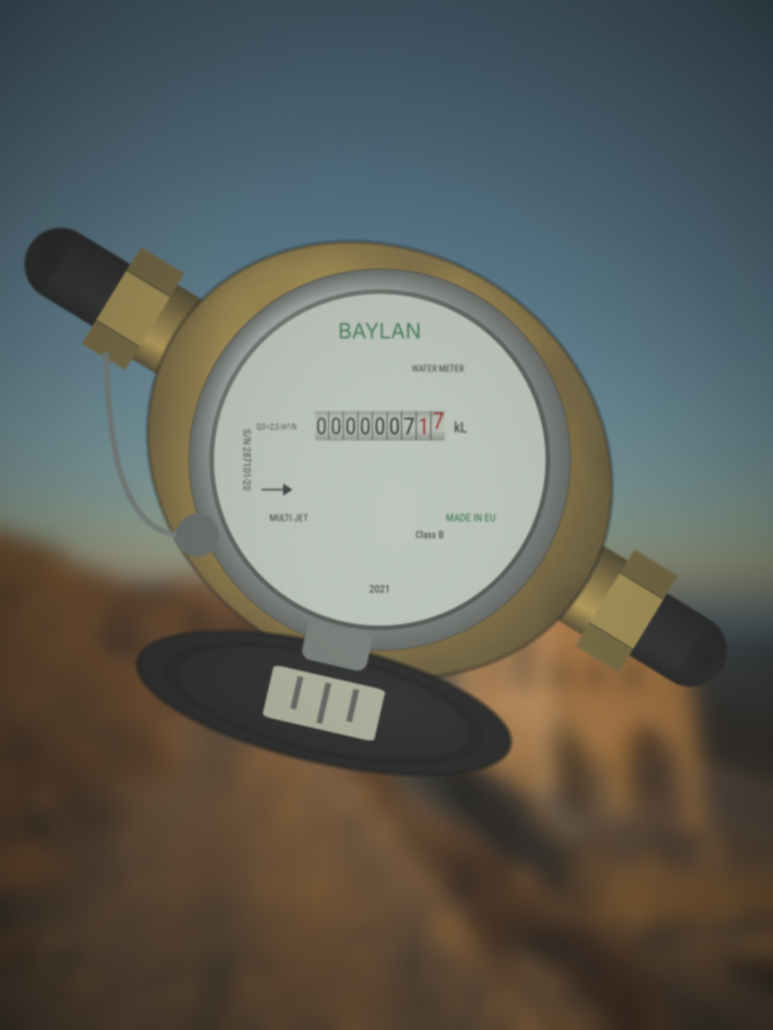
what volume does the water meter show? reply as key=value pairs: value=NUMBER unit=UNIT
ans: value=7.17 unit=kL
